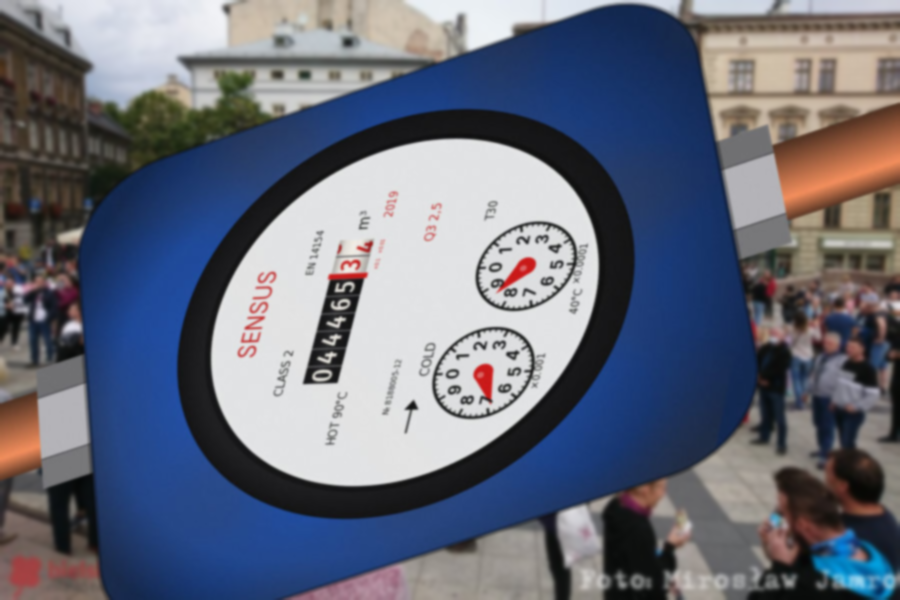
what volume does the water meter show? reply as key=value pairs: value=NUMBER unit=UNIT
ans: value=44465.3368 unit=m³
